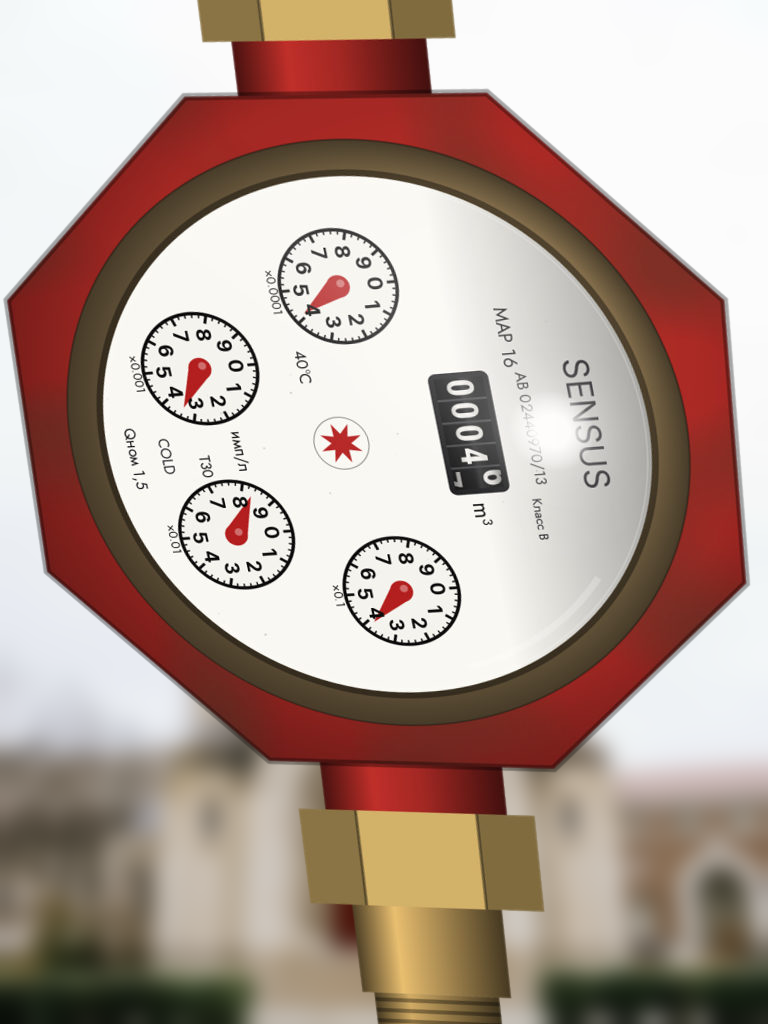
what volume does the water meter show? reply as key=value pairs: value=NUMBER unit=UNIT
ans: value=46.3834 unit=m³
